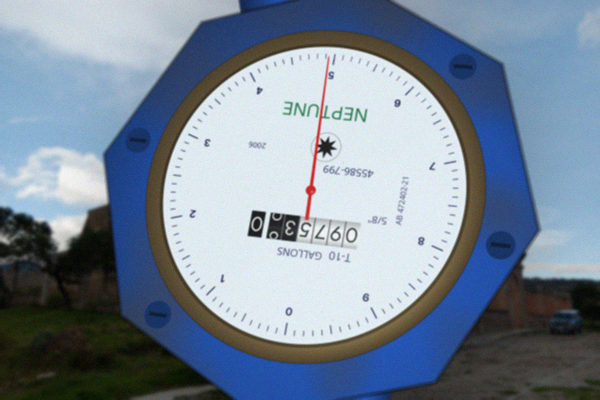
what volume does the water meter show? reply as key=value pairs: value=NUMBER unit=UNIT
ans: value=975384.9 unit=gal
